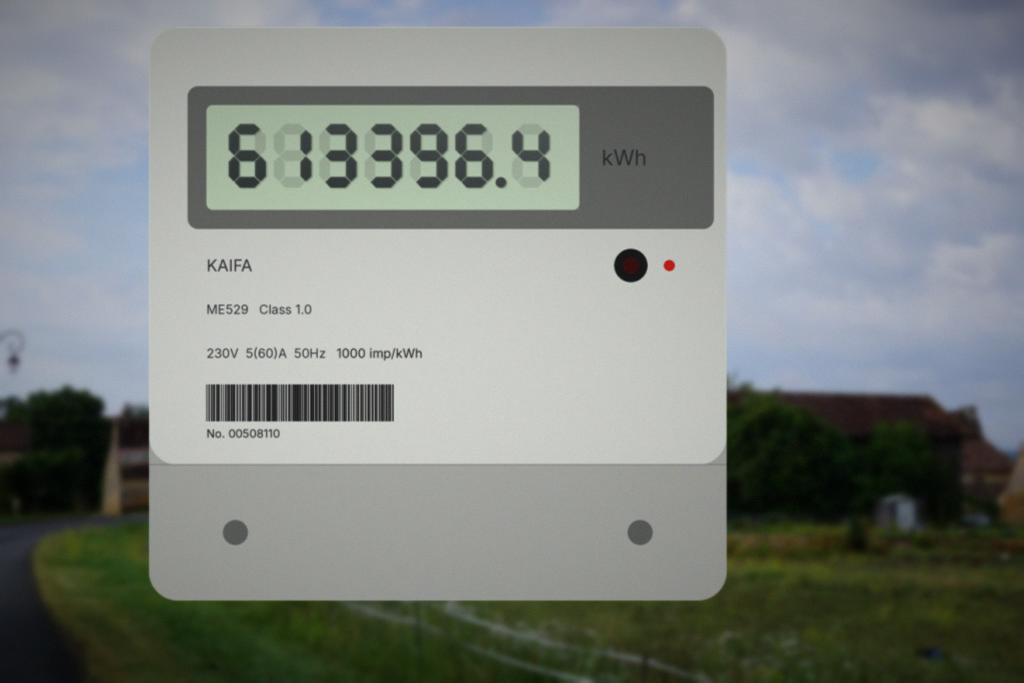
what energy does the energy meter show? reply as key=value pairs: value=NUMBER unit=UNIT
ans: value=613396.4 unit=kWh
